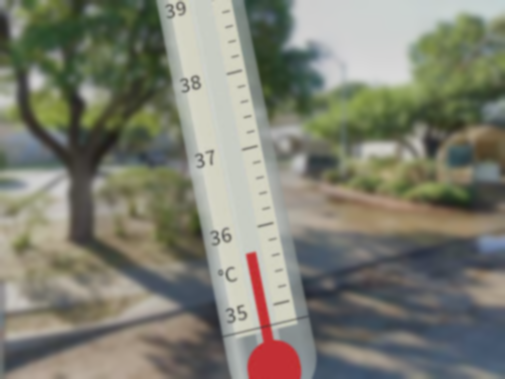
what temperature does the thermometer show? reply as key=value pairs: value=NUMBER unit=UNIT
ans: value=35.7 unit=°C
